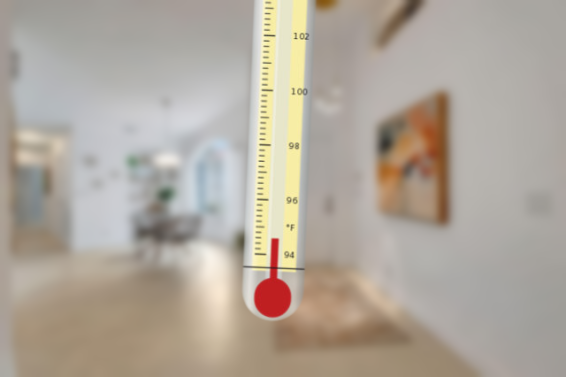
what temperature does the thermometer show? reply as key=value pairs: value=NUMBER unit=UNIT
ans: value=94.6 unit=°F
